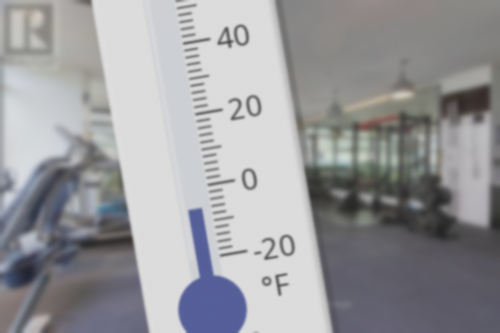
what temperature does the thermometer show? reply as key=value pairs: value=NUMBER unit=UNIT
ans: value=-6 unit=°F
